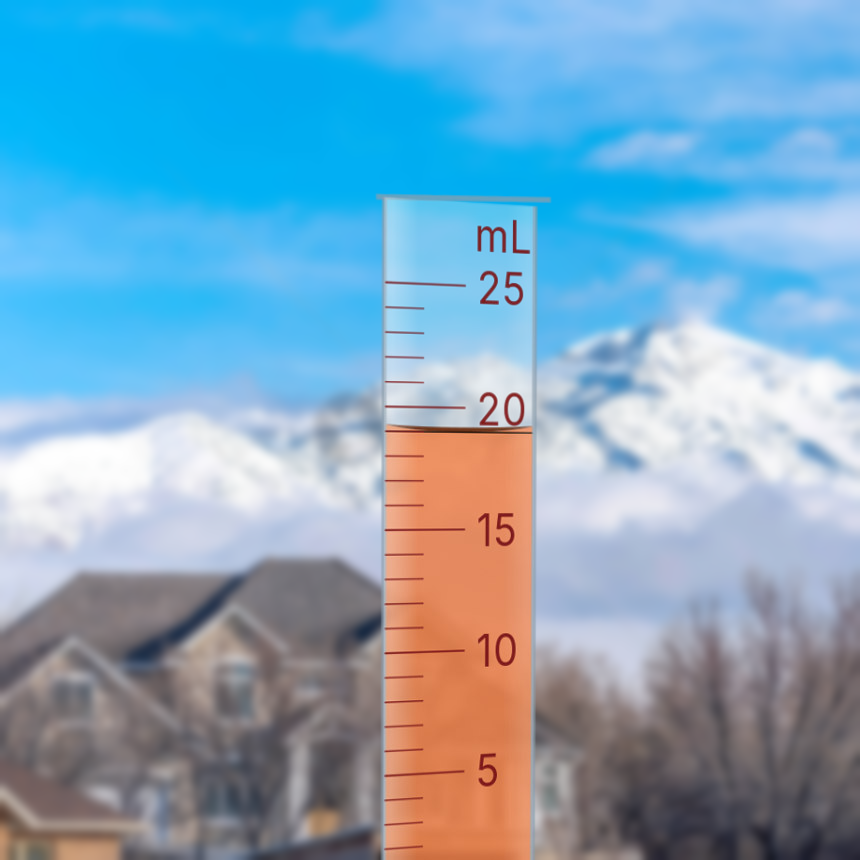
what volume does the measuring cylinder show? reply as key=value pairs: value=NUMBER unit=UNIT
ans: value=19 unit=mL
